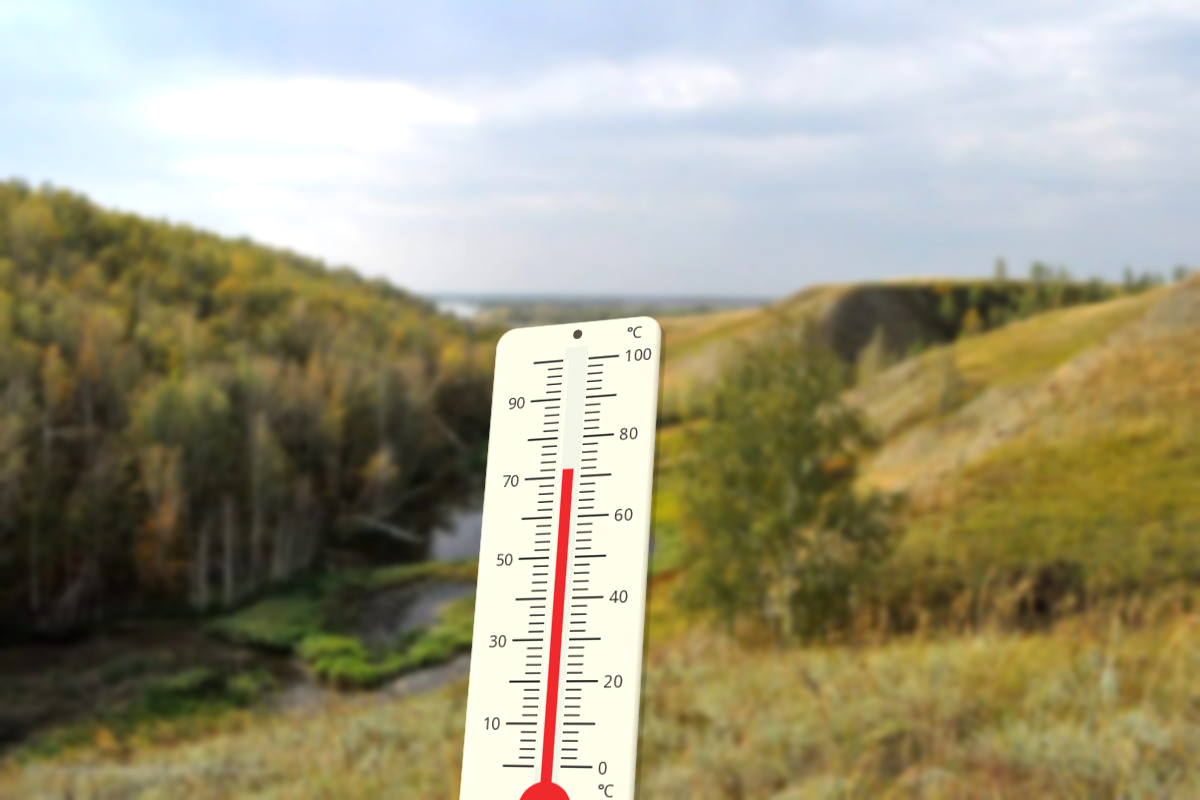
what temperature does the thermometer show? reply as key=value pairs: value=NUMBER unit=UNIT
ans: value=72 unit=°C
